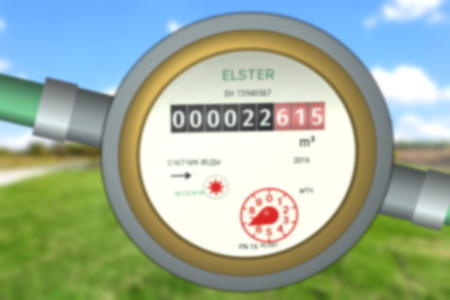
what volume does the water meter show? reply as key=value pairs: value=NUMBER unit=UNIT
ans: value=22.6156 unit=m³
